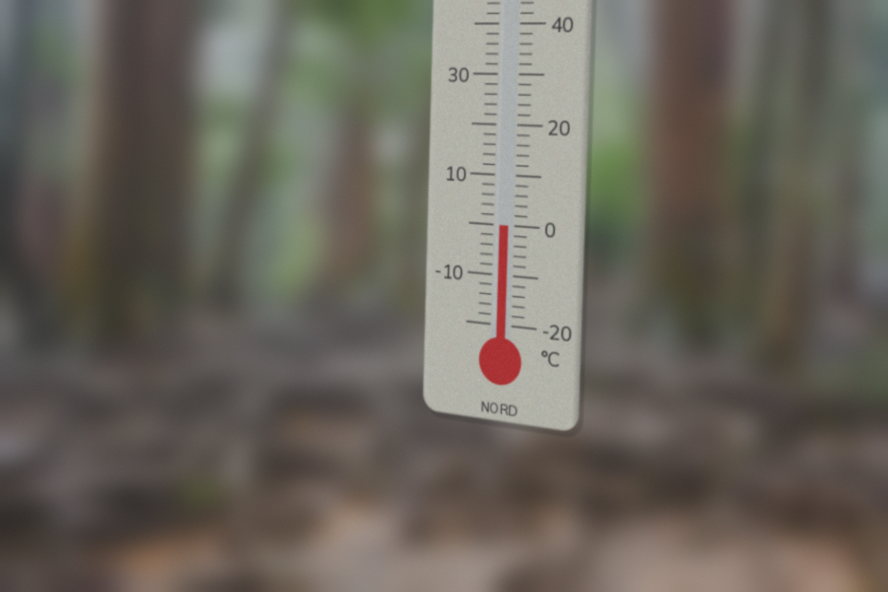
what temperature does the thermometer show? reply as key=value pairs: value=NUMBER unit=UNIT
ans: value=0 unit=°C
